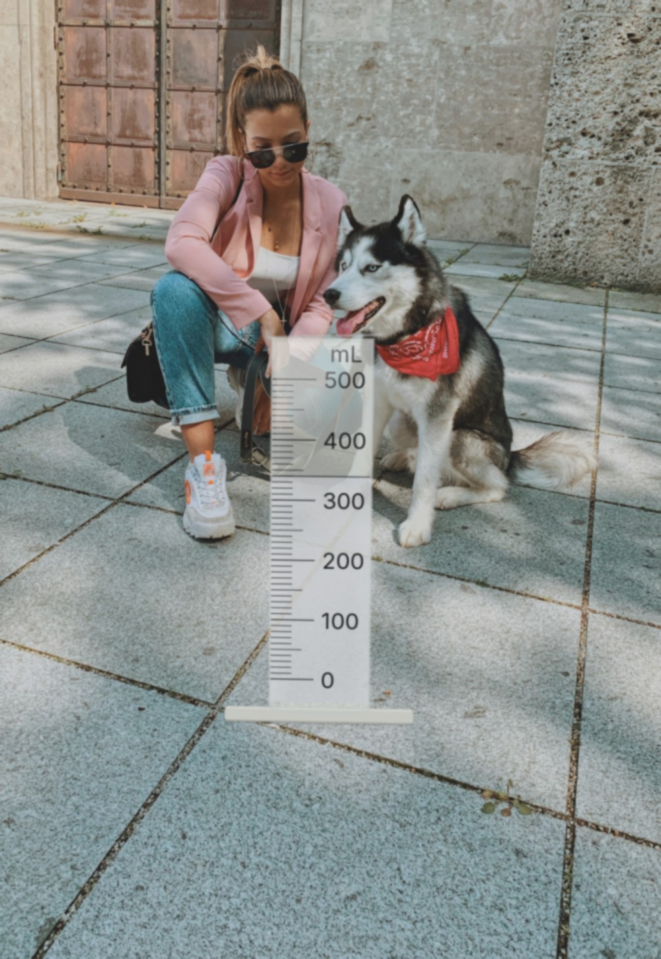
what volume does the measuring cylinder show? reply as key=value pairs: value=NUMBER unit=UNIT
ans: value=340 unit=mL
